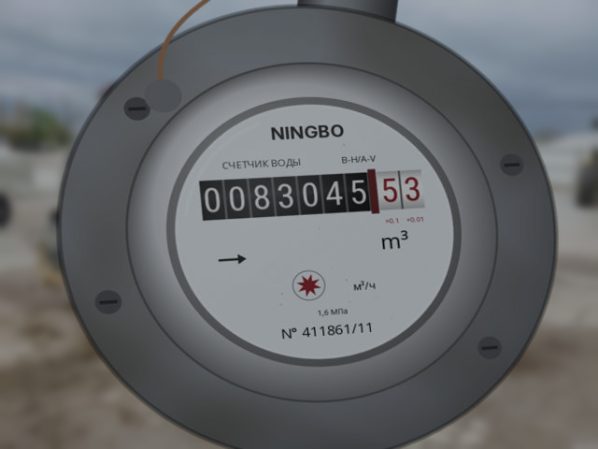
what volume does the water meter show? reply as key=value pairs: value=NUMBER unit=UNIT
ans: value=83045.53 unit=m³
